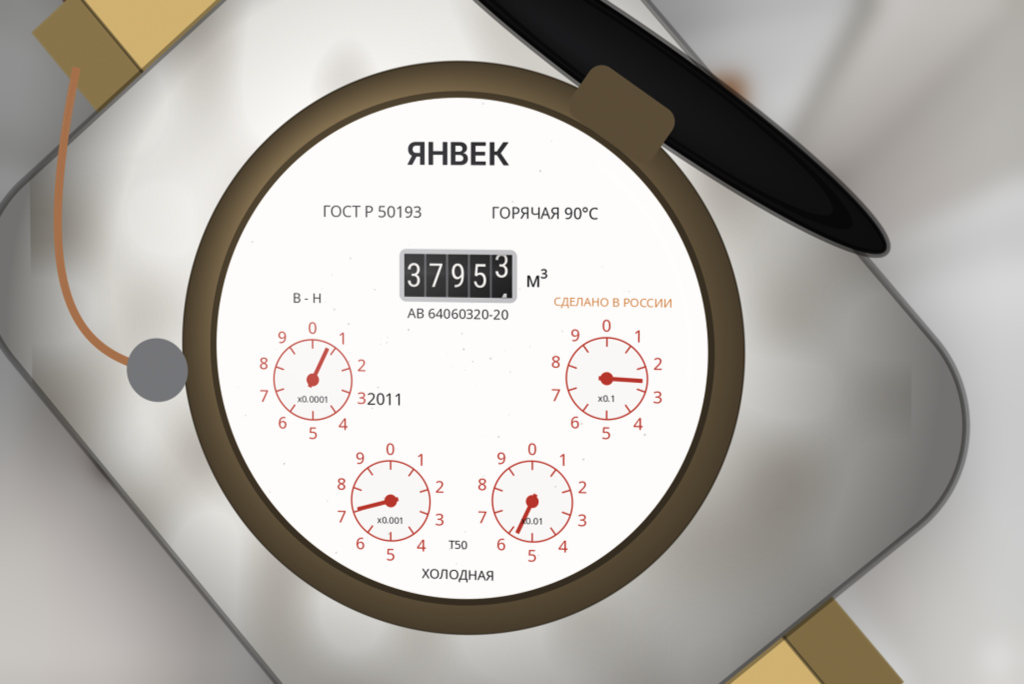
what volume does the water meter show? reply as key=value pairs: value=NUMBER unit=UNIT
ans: value=37953.2570 unit=m³
